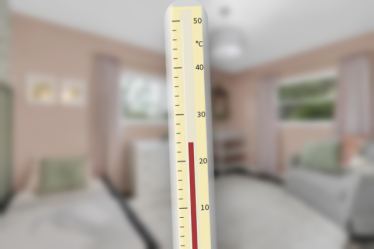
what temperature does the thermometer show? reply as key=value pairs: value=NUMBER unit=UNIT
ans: value=24 unit=°C
